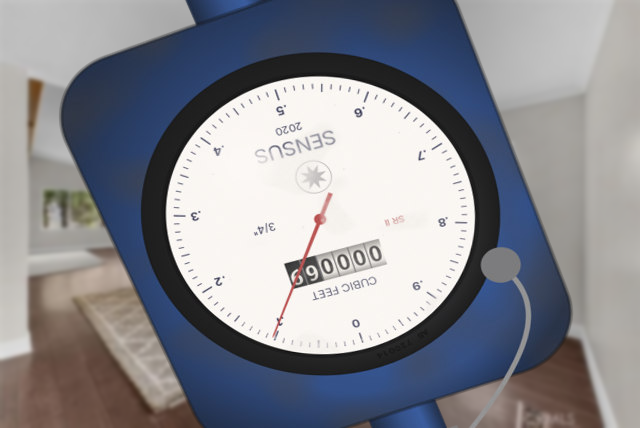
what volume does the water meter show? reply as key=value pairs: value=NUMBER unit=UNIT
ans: value=69.10 unit=ft³
